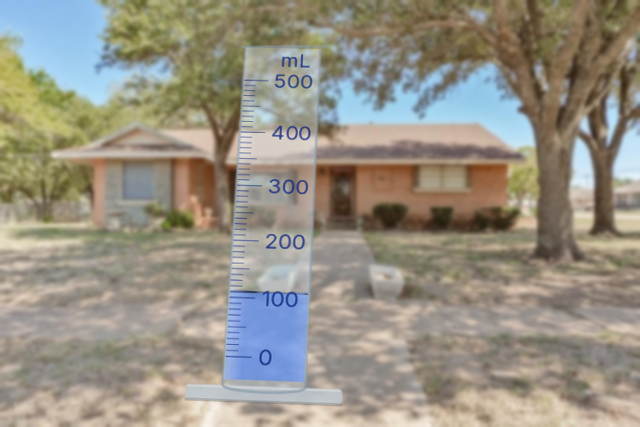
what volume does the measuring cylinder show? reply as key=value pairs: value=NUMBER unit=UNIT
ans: value=110 unit=mL
